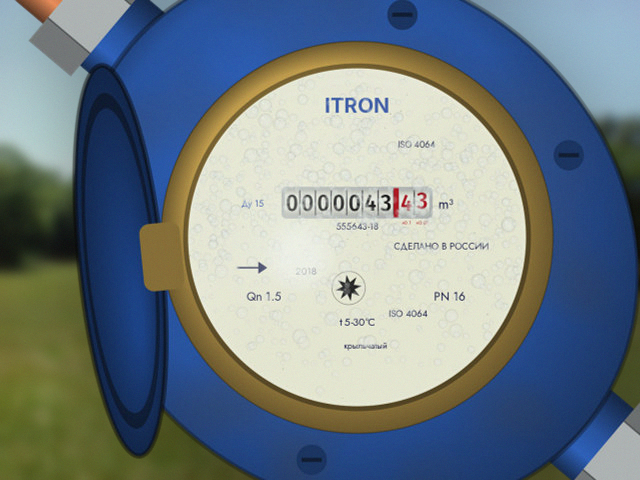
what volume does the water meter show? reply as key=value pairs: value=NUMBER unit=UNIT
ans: value=43.43 unit=m³
